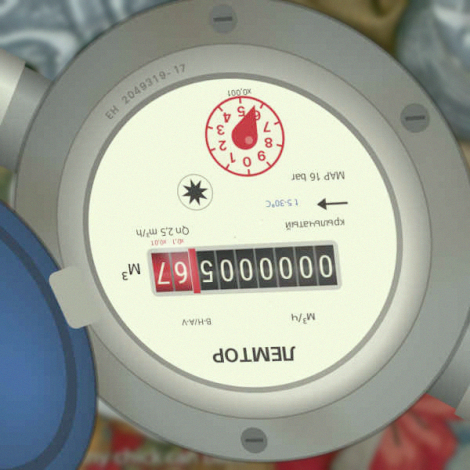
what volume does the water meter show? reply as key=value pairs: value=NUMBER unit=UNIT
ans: value=5.675 unit=m³
